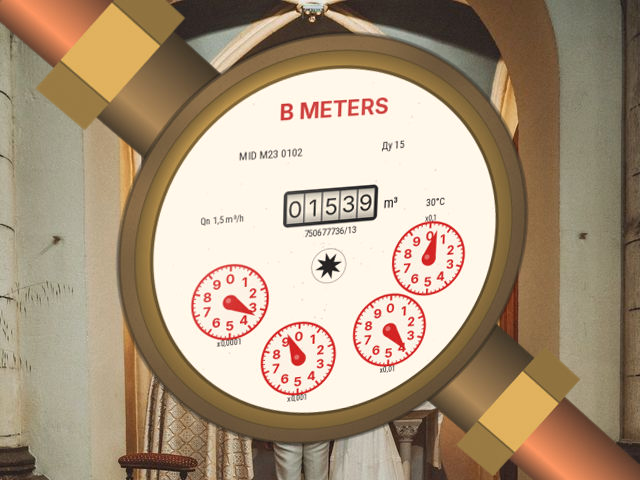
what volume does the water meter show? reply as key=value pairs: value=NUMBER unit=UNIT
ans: value=1539.0393 unit=m³
